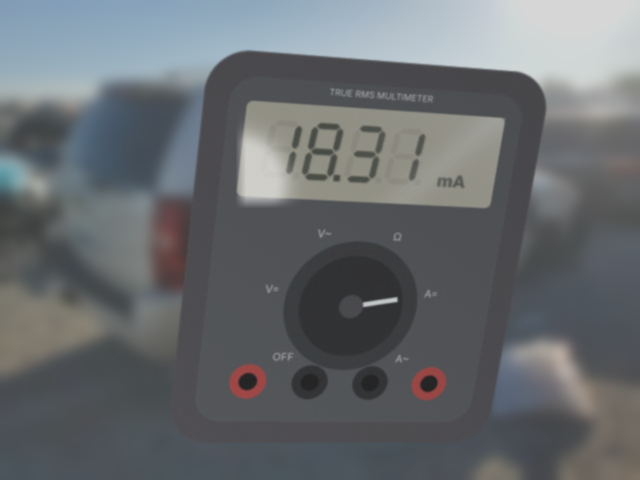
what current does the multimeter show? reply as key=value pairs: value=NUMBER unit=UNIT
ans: value=18.31 unit=mA
